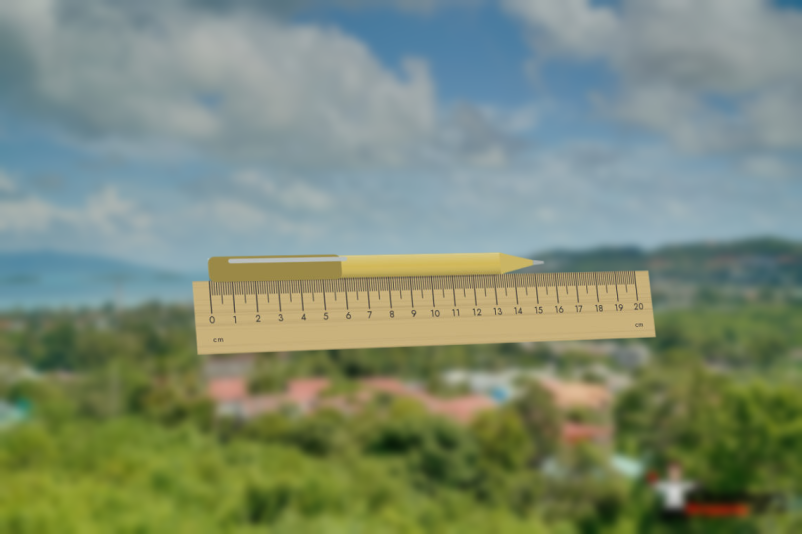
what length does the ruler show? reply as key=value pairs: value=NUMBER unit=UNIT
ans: value=15.5 unit=cm
